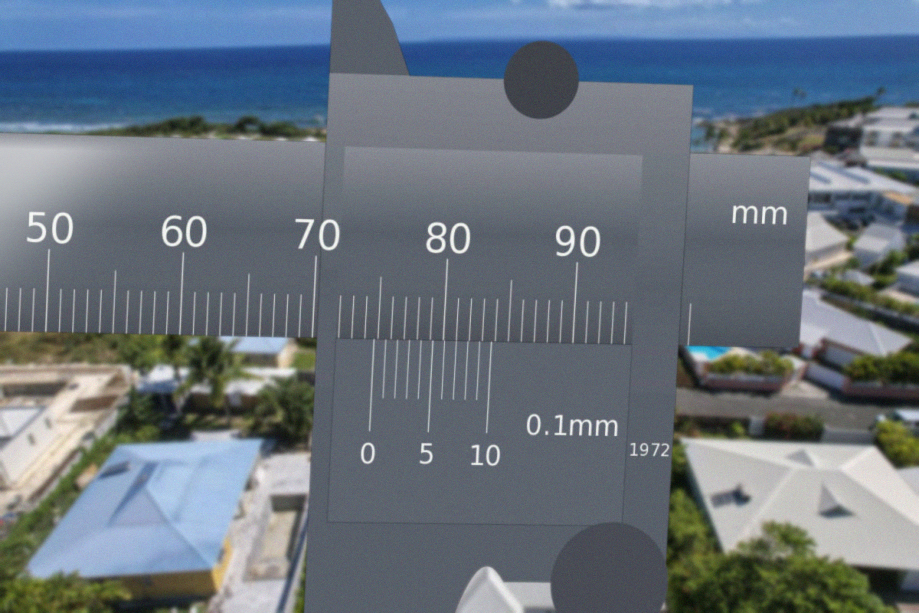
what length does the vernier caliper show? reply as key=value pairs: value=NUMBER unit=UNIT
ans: value=74.7 unit=mm
